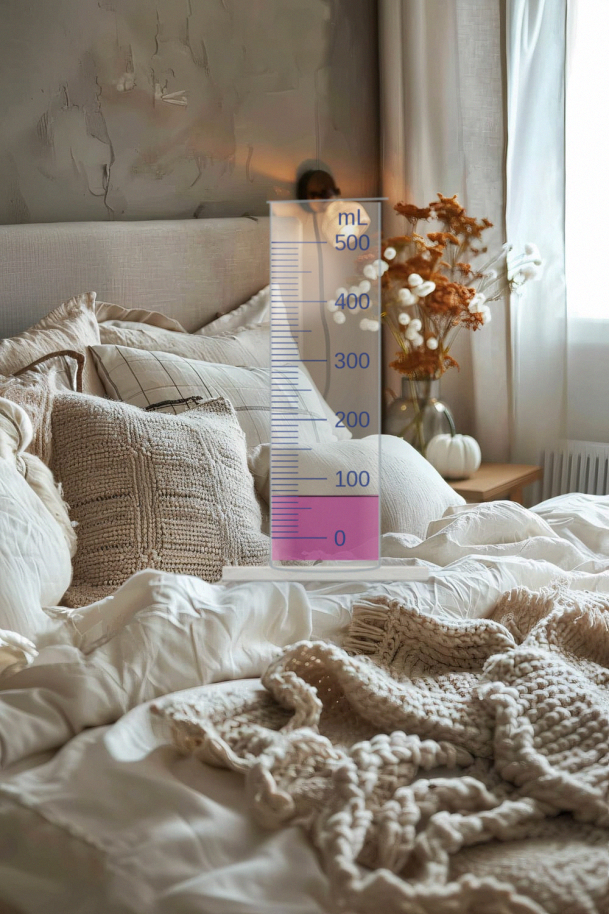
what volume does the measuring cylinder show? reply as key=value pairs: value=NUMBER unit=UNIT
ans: value=70 unit=mL
